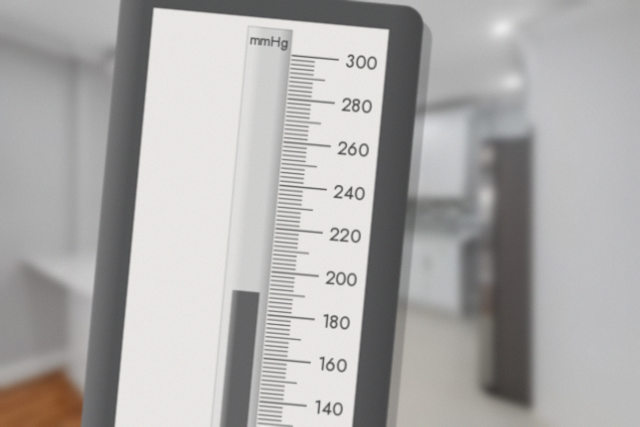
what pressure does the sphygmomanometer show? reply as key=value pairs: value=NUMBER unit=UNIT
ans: value=190 unit=mmHg
